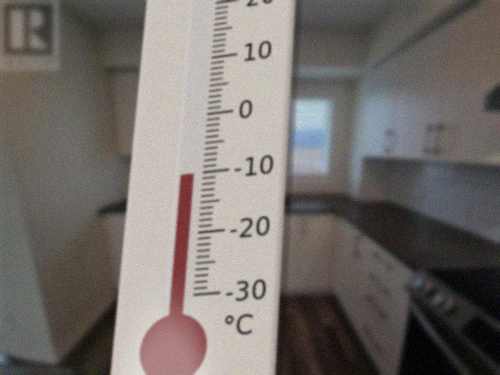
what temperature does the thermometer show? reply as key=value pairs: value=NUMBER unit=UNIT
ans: value=-10 unit=°C
